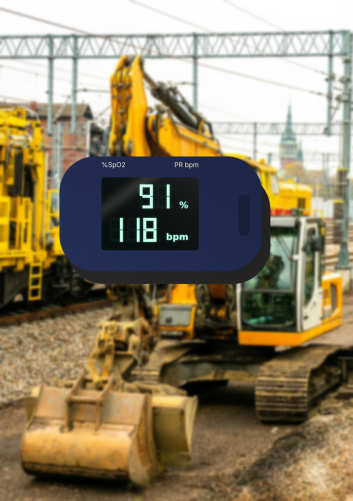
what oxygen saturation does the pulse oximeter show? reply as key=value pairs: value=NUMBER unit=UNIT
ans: value=91 unit=%
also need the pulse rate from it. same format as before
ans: value=118 unit=bpm
